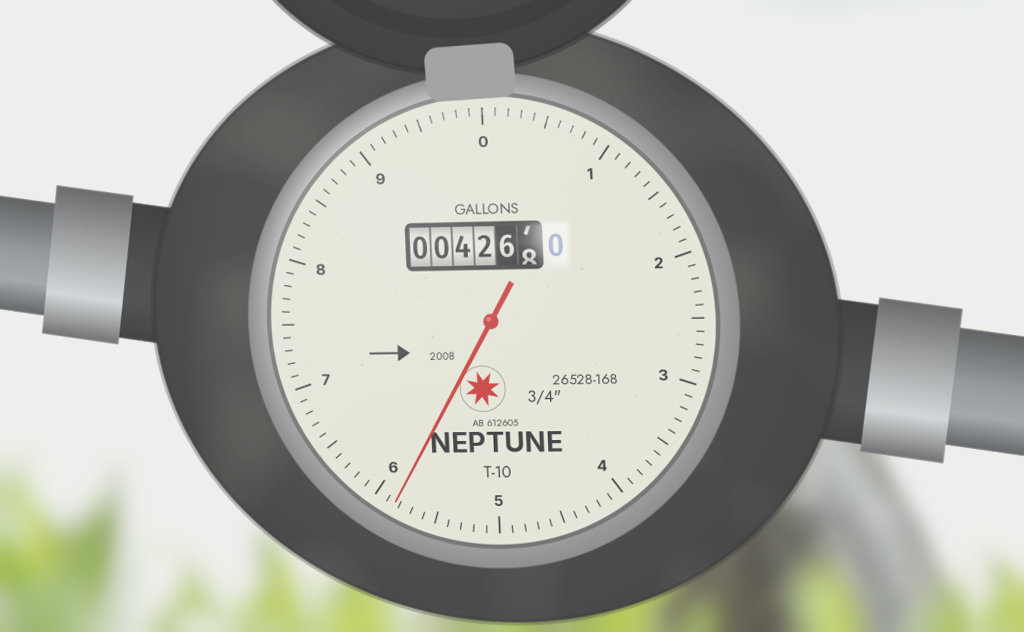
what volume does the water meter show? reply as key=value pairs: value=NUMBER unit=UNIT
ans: value=42675.8 unit=gal
